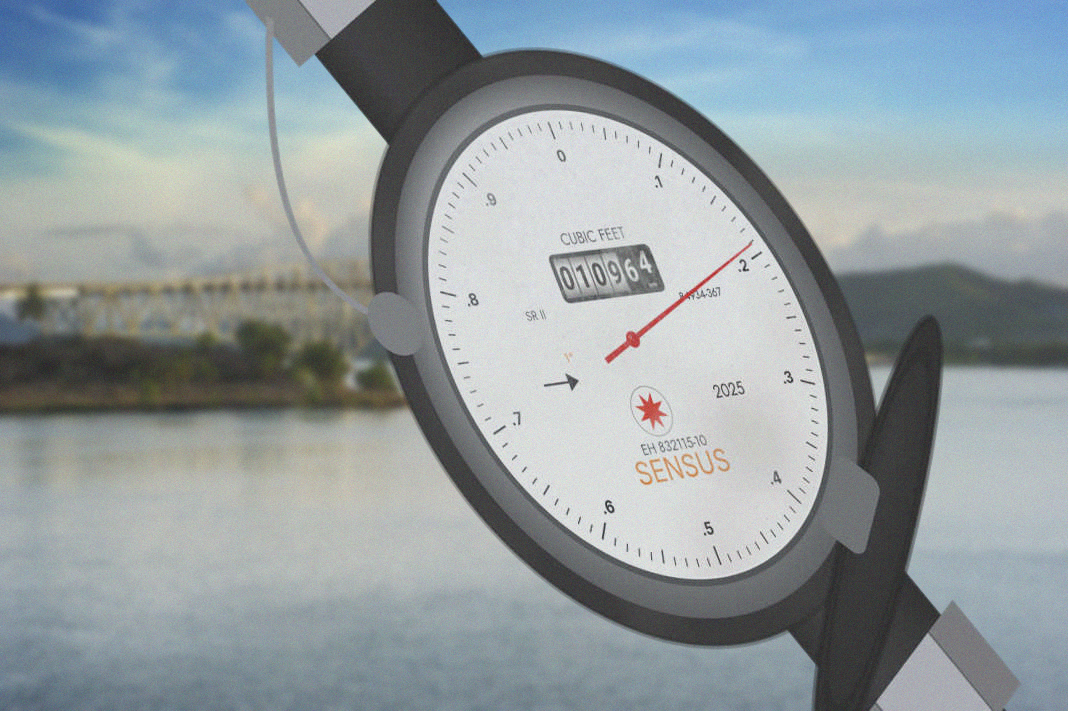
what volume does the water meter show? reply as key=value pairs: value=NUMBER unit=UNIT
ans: value=10964.19 unit=ft³
